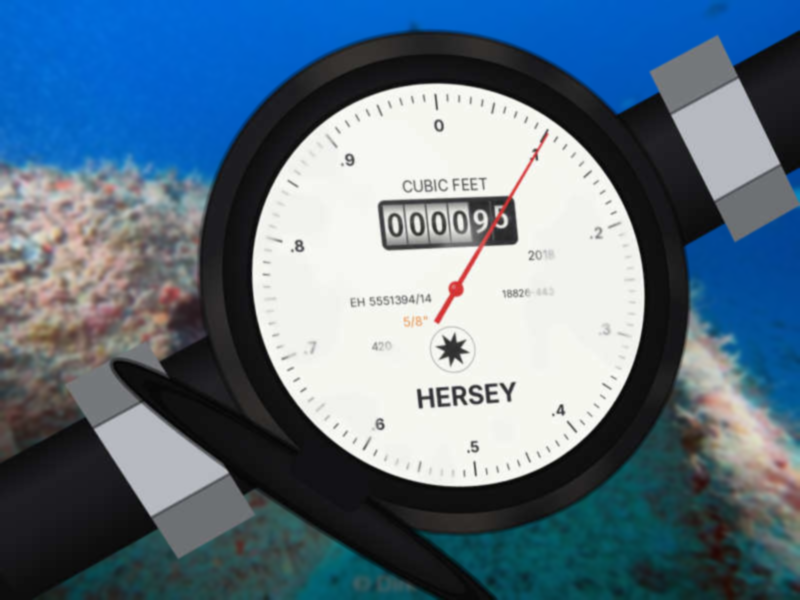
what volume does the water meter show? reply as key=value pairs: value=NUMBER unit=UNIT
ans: value=95.10 unit=ft³
